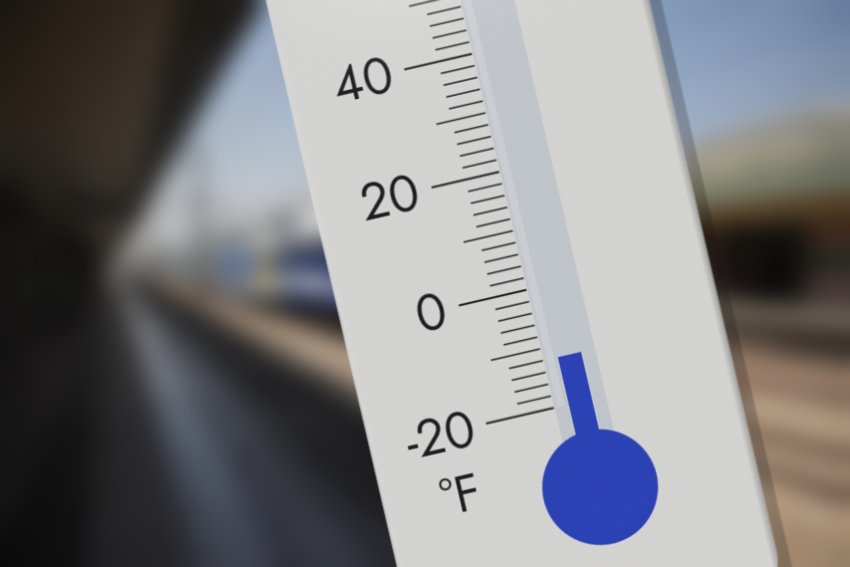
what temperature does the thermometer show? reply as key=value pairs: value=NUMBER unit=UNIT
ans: value=-12 unit=°F
